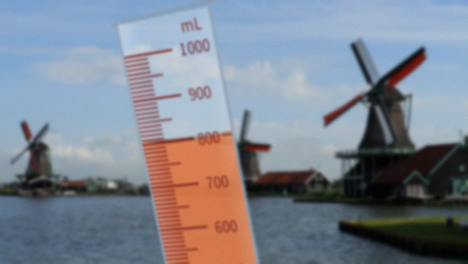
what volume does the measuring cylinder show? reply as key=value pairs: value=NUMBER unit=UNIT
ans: value=800 unit=mL
